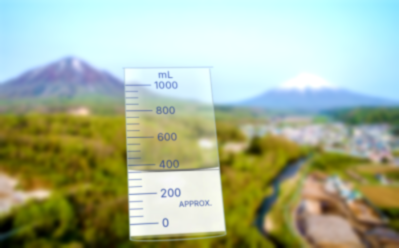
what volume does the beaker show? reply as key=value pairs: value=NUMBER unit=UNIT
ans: value=350 unit=mL
